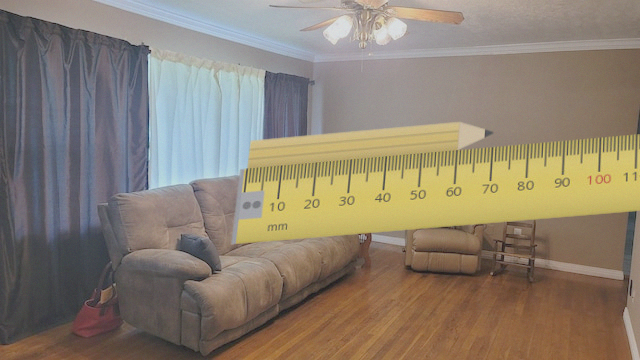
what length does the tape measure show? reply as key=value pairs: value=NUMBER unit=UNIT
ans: value=70 unit=mm
